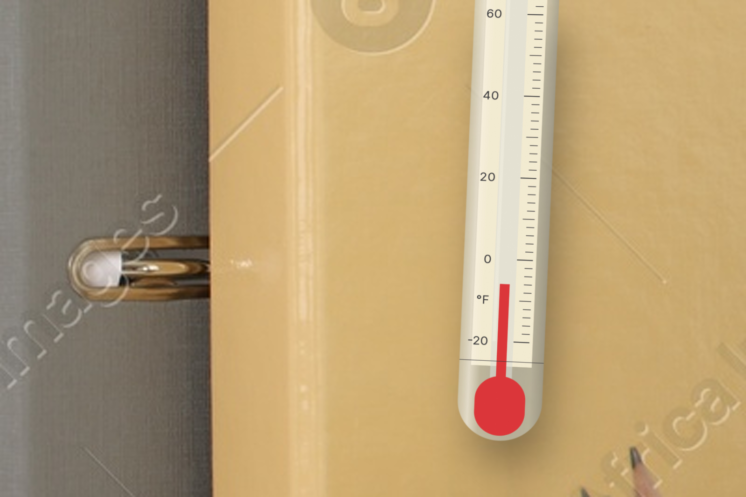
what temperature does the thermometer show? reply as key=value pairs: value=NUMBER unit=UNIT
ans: value=-6 unit=°F
